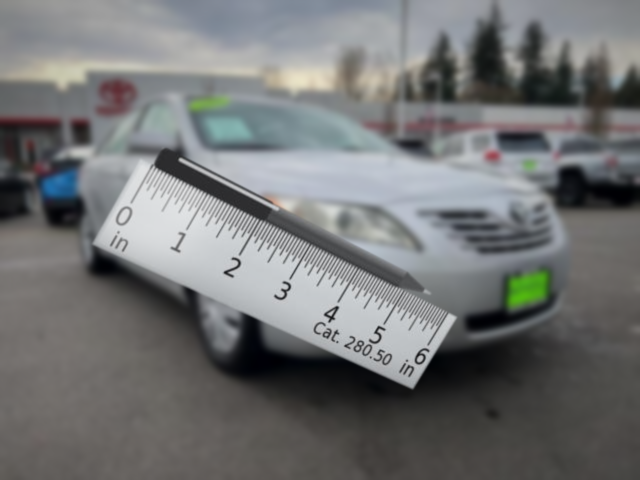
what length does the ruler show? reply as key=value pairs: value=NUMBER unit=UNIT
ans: value=5.5 unit=in
